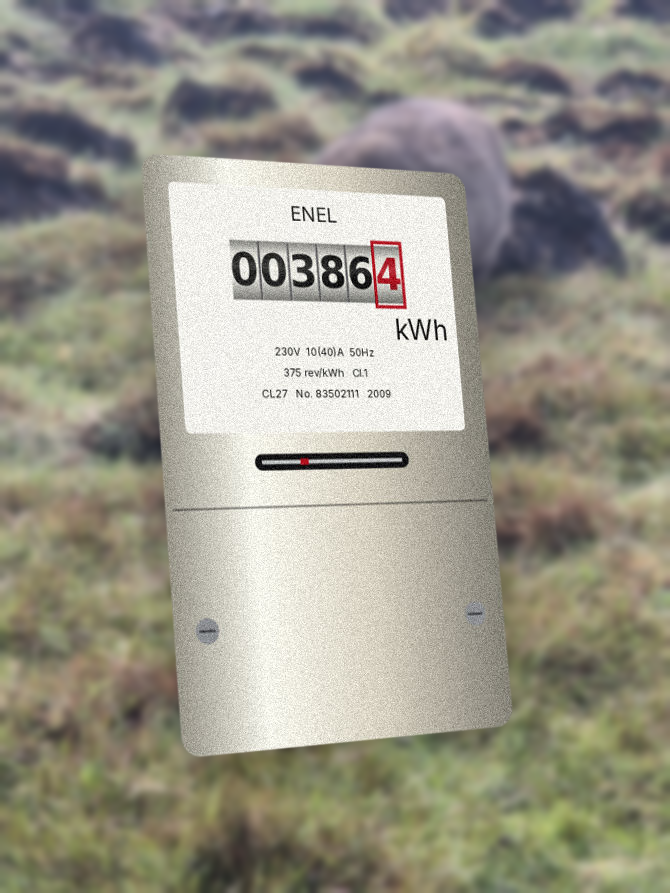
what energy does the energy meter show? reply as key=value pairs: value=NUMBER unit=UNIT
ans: value=386.4 unit=kWh
